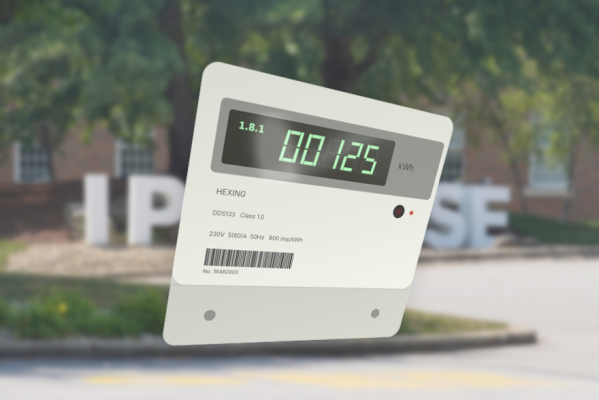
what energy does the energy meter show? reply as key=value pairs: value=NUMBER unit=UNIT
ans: value=125 unit=kWh
